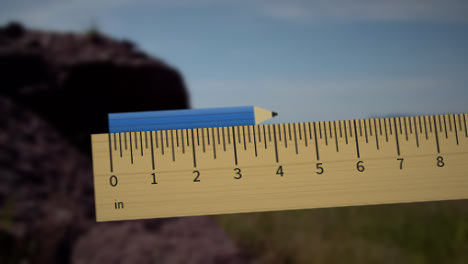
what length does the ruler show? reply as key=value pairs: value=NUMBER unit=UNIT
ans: value=4.125 unit=in
